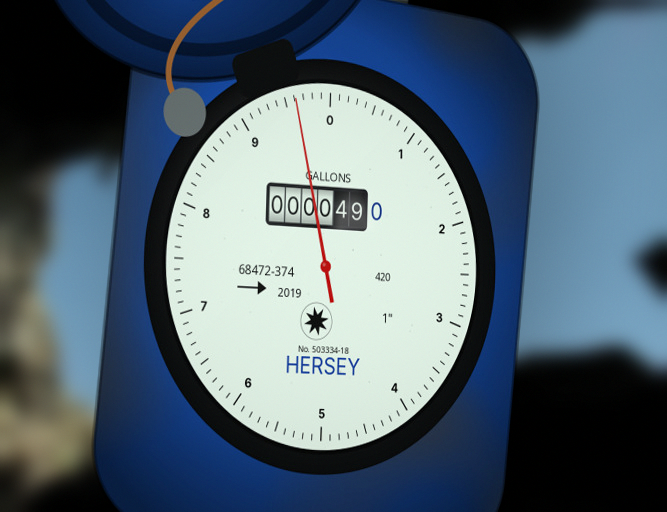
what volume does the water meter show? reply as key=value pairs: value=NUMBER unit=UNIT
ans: value=489.6 unit=gal
